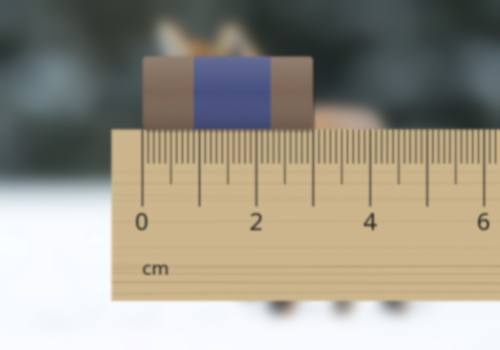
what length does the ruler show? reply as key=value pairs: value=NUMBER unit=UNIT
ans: value=3 unit=cm
